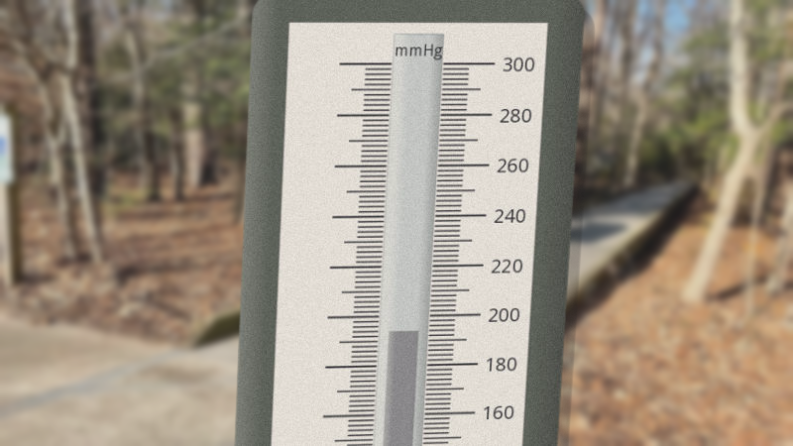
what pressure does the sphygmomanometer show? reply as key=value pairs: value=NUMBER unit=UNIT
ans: value=194 unit=mmHg
